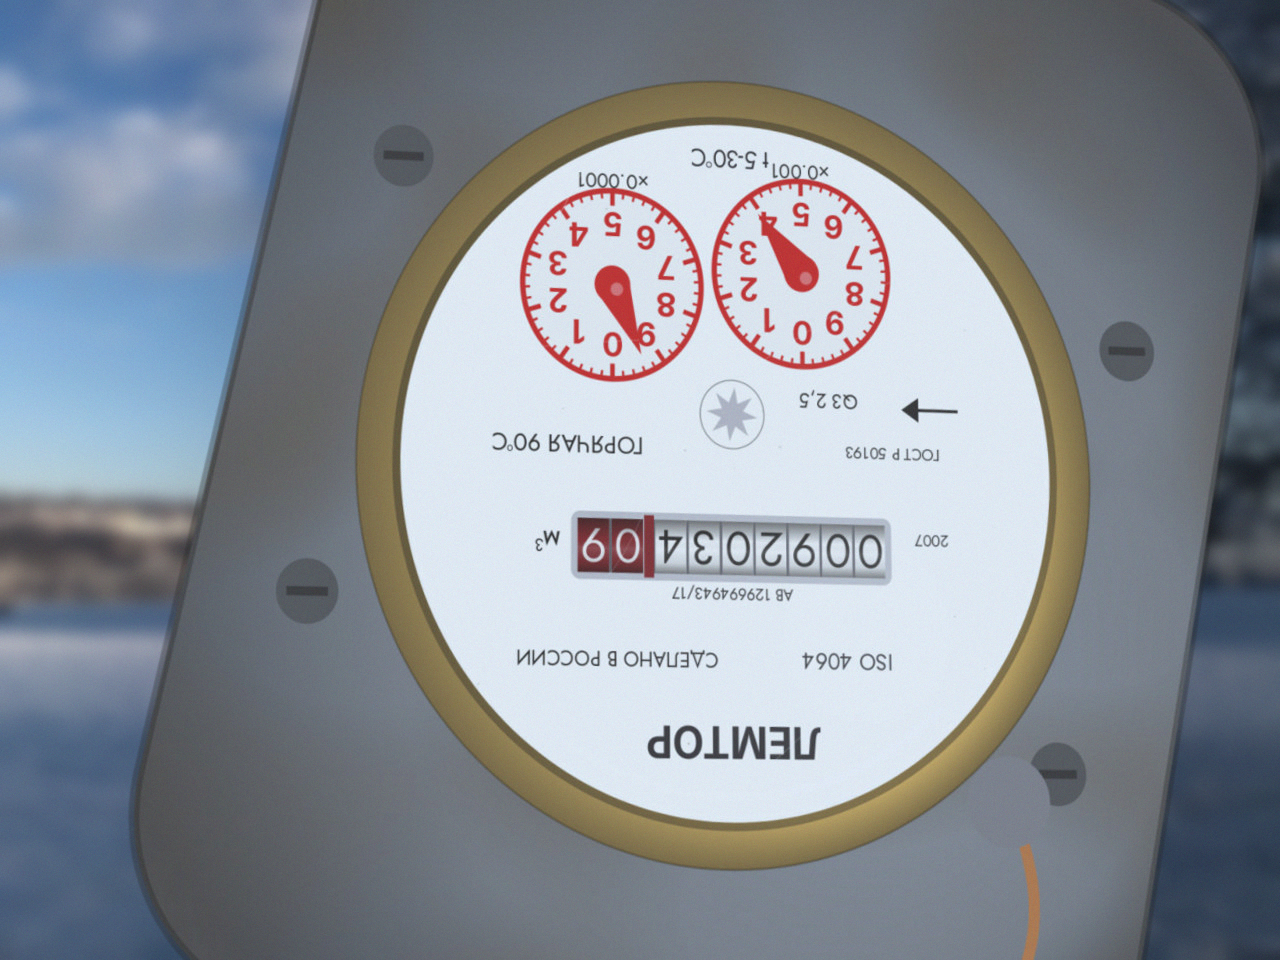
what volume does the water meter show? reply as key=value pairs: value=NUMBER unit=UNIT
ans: value=92034.0939 unit=m³
